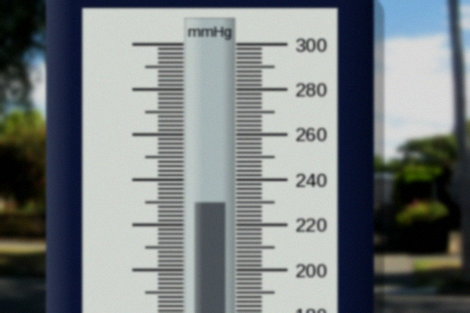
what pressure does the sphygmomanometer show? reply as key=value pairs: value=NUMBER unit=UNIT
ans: value=230 unit=mmHg
